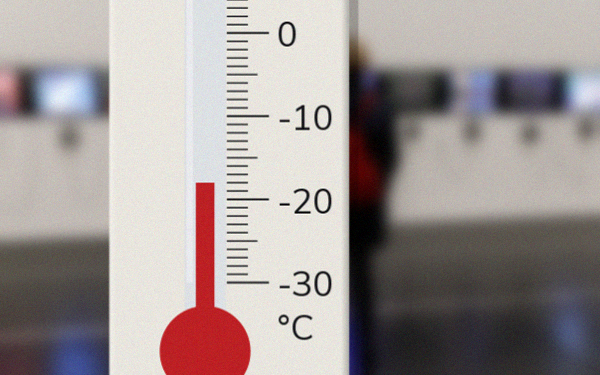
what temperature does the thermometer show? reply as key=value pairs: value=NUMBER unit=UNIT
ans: value=-18 unit=°C
